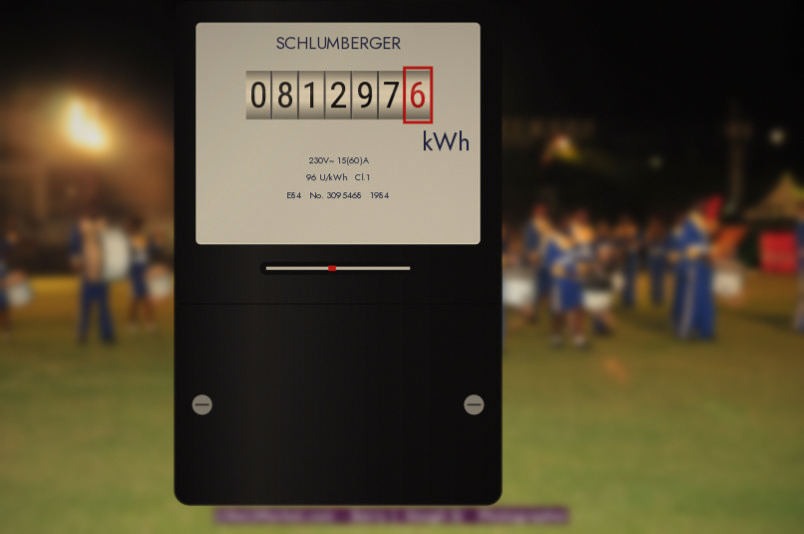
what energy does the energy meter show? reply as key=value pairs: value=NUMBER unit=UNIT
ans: value=81297.6 unit=kWh
